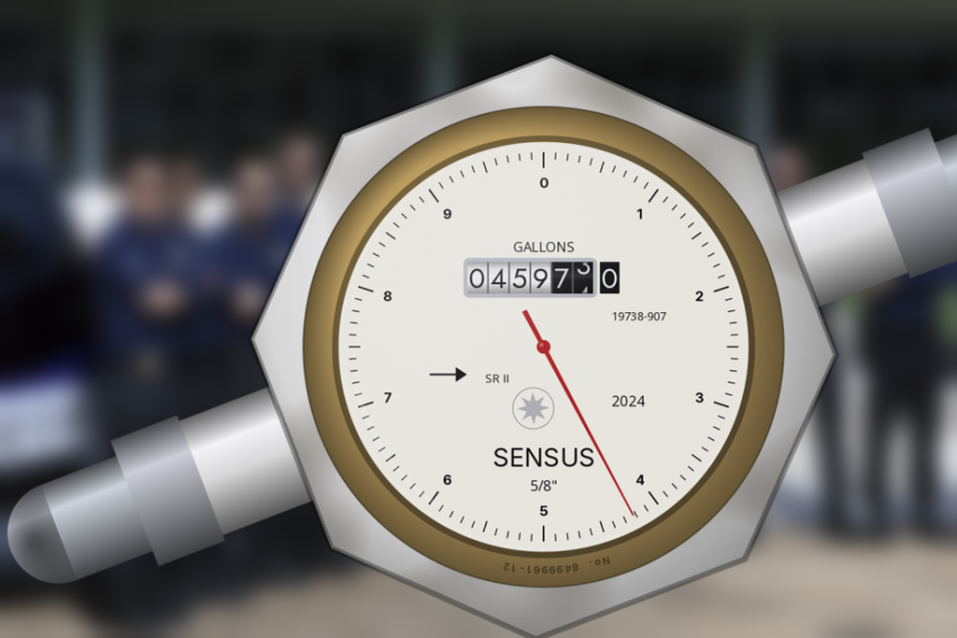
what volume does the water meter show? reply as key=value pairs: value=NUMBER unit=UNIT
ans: value=459734.2 unit=gal
